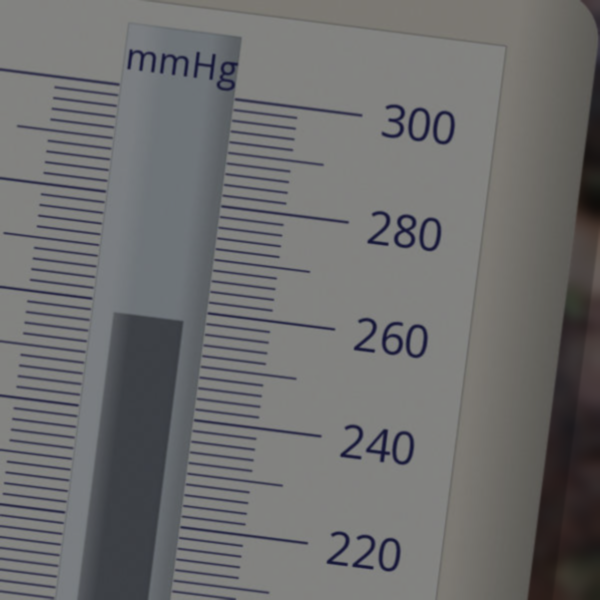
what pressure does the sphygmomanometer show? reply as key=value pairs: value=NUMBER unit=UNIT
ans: value=258 unit=mmHg
